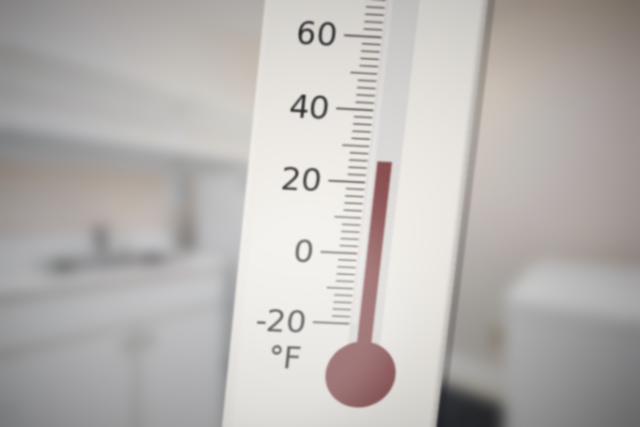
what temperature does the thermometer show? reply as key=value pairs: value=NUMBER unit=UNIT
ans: value=26 unit=°F
